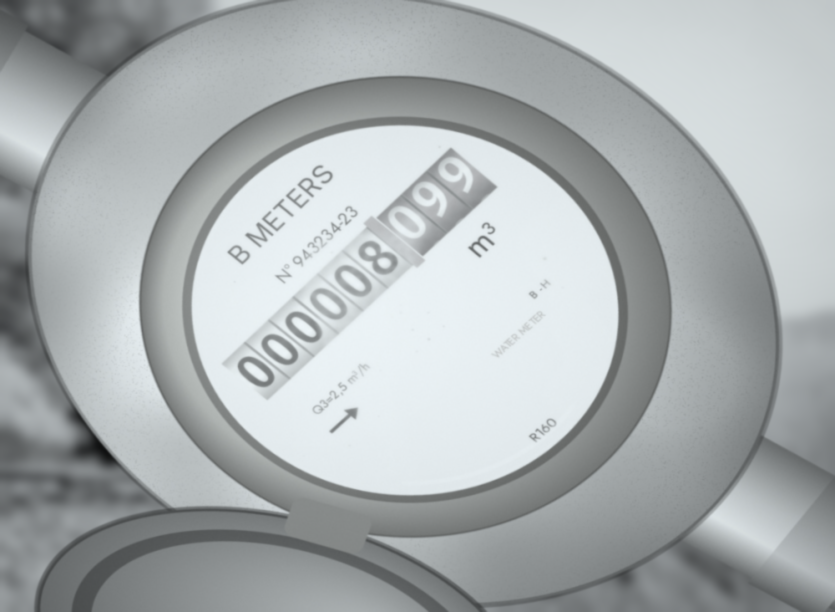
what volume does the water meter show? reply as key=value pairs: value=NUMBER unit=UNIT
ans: value=8.099 unit=m³
